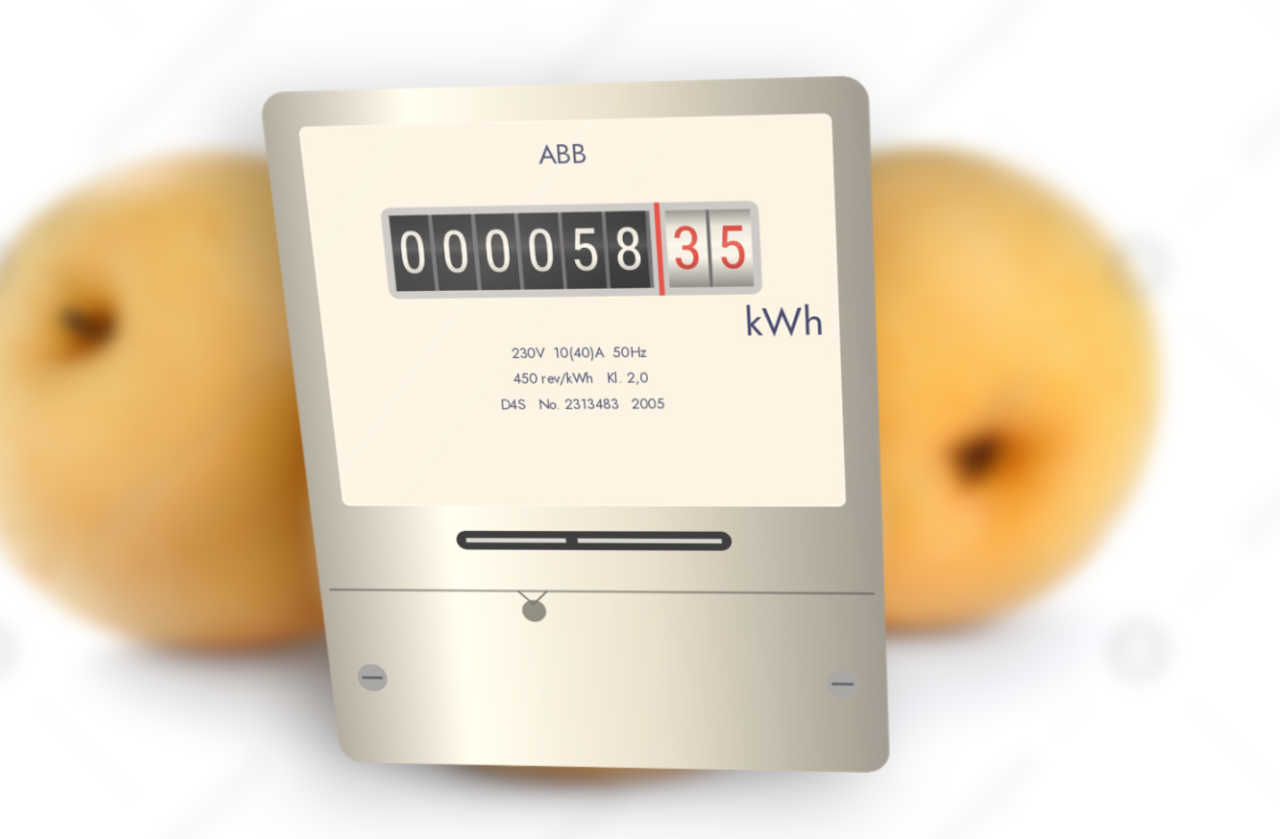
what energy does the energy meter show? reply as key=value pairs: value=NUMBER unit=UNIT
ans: value=58.35 unit=kWh
